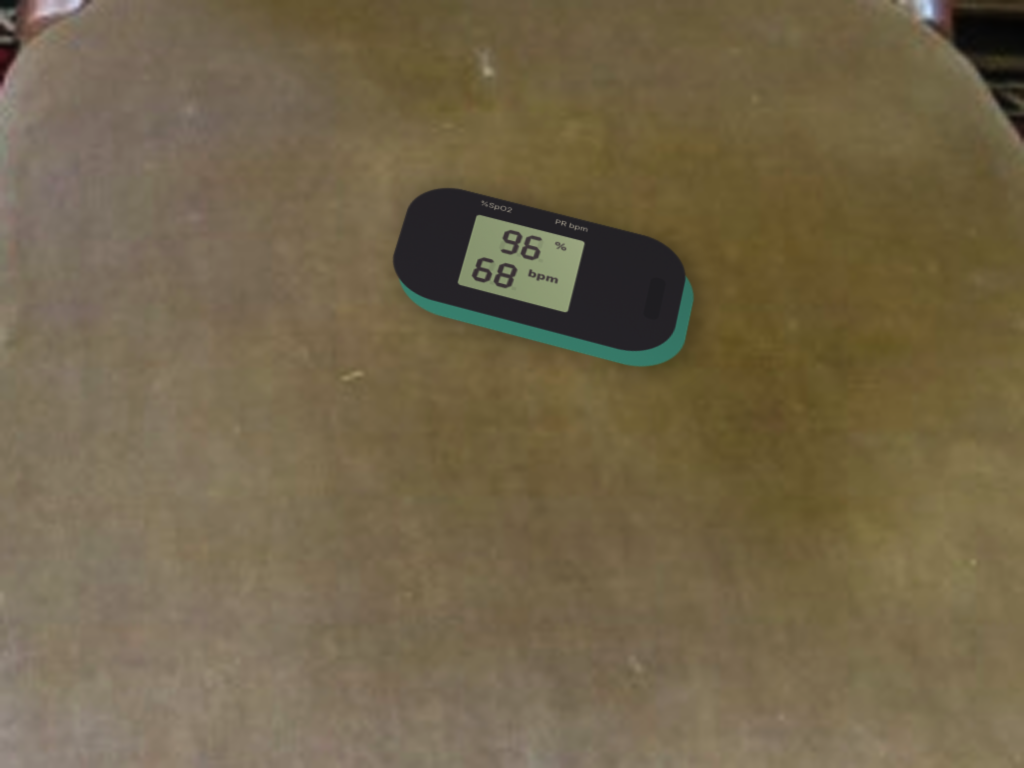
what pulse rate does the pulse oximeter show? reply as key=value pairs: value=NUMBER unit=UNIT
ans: value=68 unit=bpm
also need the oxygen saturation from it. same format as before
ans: value=96 unit=%
